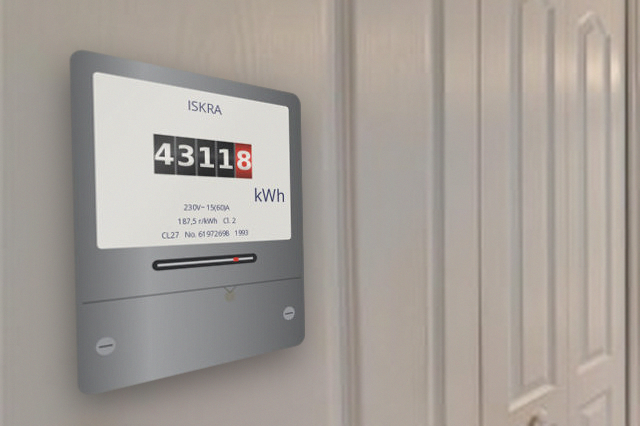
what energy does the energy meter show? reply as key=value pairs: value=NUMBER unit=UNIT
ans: value=4311.8 unit=kWh
